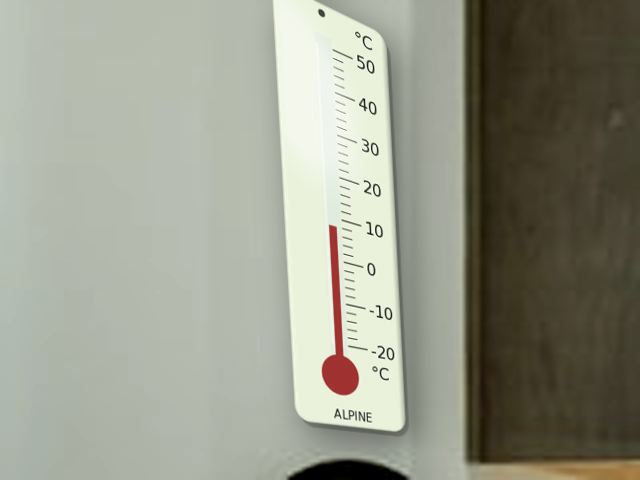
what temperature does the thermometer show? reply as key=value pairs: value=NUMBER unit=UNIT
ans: value=8 unit=°C
